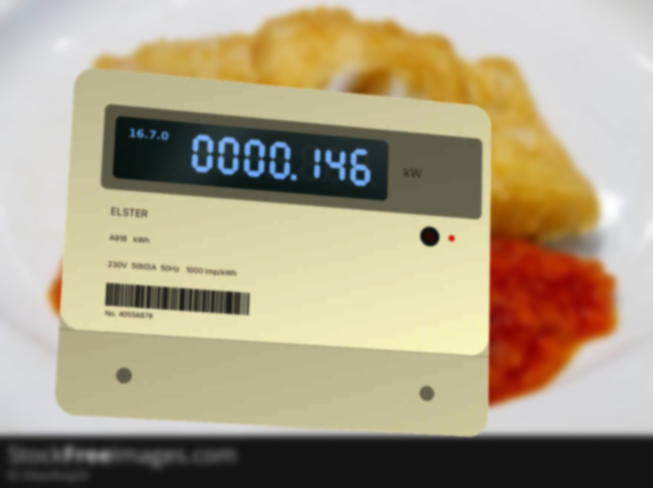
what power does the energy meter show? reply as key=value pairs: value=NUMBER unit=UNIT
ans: value=0.146 unit=kW
